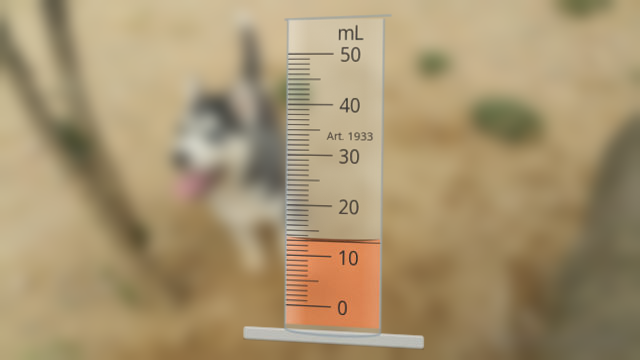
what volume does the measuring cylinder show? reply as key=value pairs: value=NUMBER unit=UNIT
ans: value=13 unit=mL
